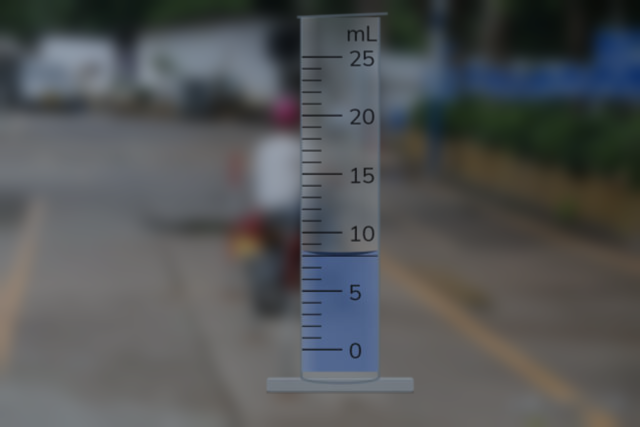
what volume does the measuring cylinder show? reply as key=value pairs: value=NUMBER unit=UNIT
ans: value=8 unit=mL
